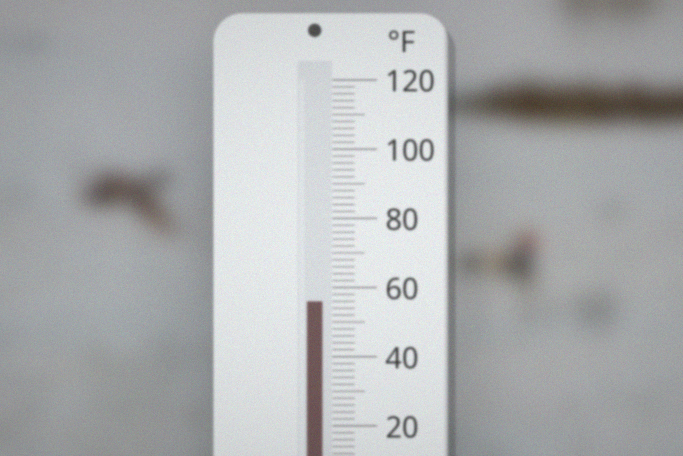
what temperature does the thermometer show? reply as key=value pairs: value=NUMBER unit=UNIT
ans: value=56 unit=°F
